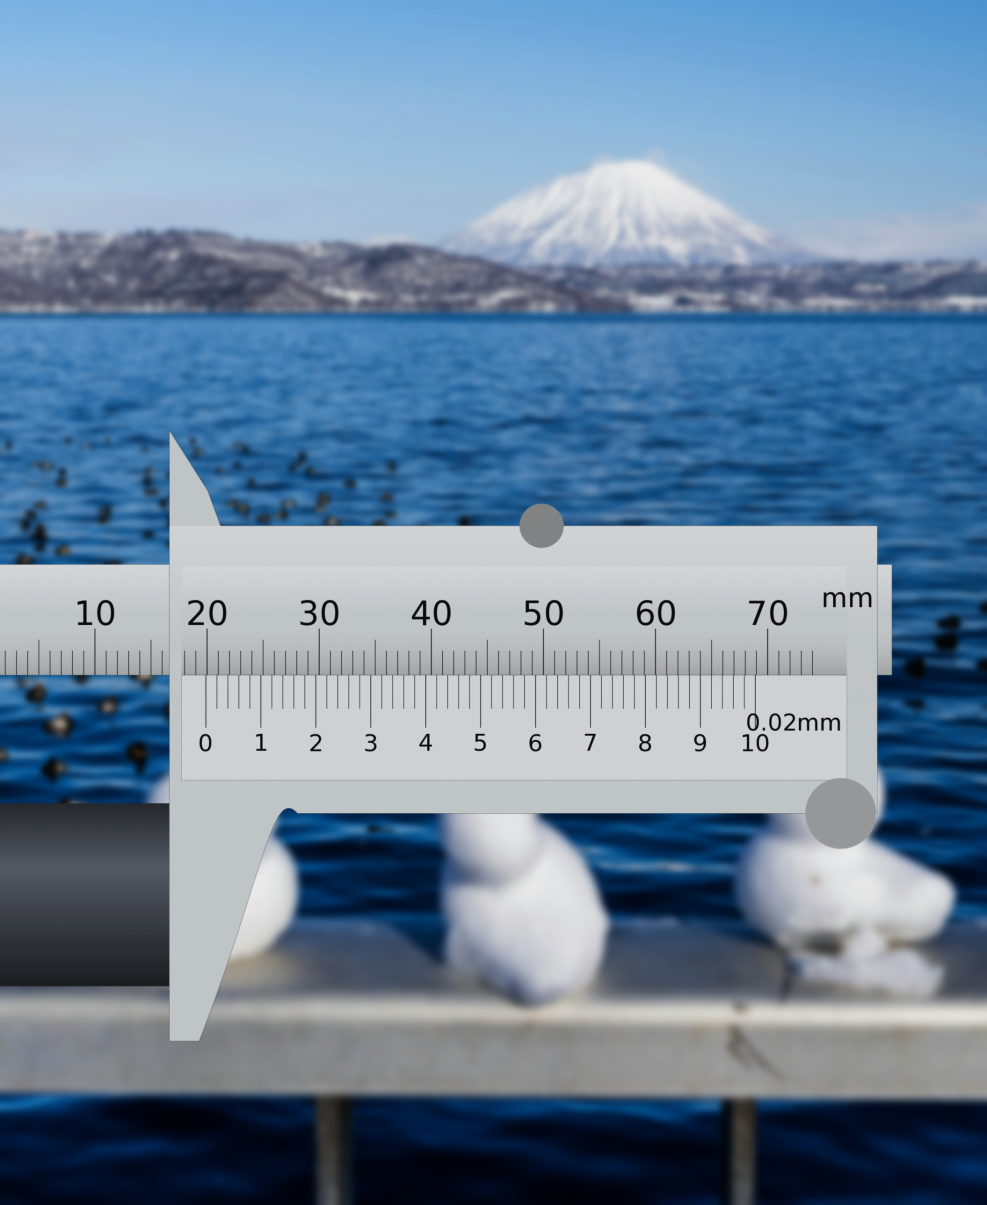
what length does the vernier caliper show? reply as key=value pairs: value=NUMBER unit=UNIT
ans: value=19.9 unit=mm
